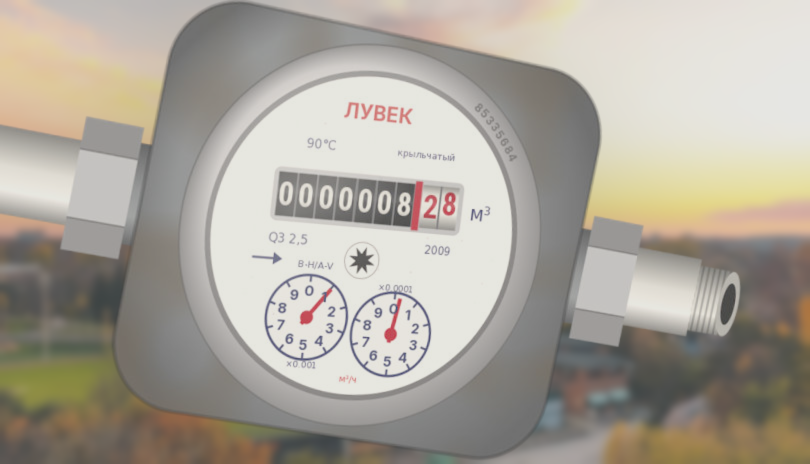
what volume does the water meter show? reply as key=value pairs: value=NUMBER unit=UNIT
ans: value=8.2810 unit=m³
